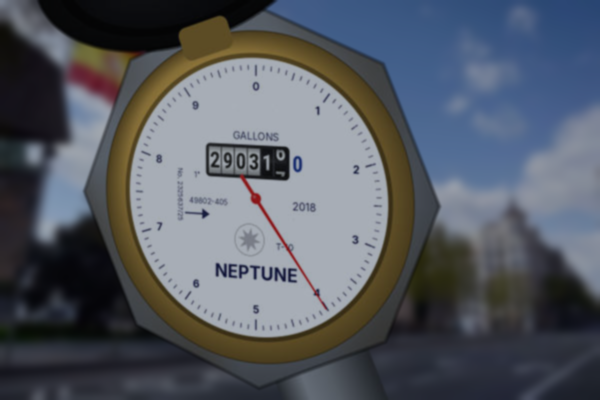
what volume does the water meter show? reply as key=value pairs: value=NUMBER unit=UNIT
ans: value=2903164.0 unit=gal
